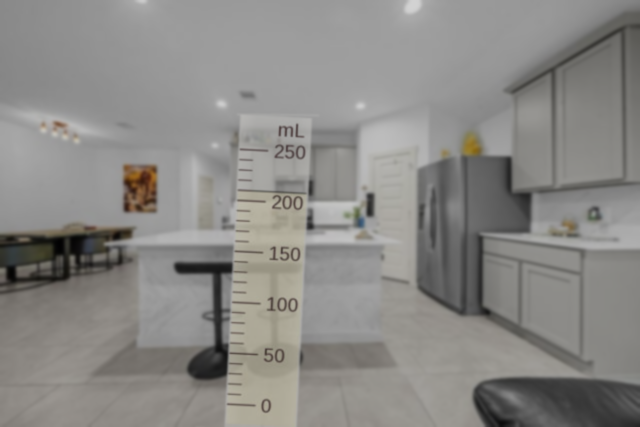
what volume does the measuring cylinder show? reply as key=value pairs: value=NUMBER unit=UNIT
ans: value=210 unit=mL
